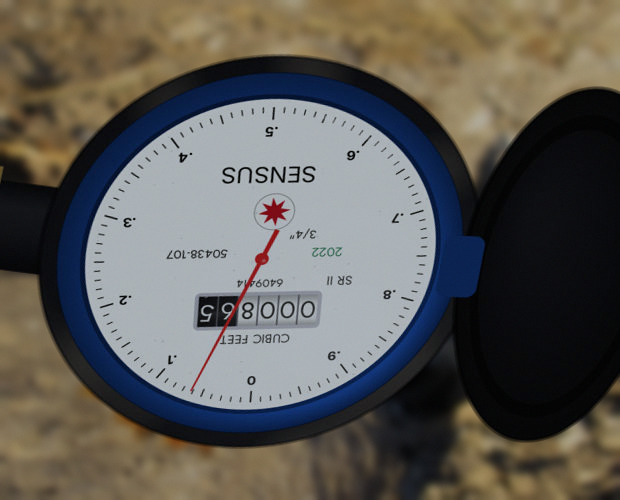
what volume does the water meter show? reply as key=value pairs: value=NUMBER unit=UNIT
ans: value=865.06 unit=ft³
